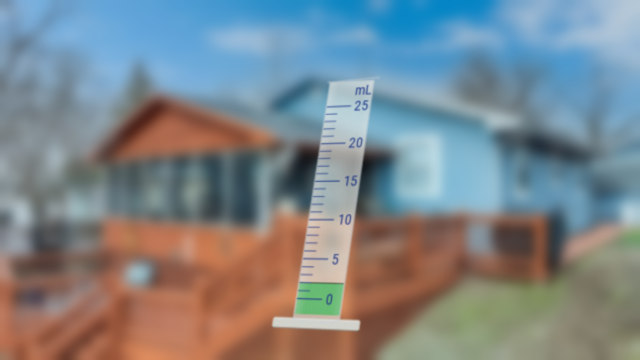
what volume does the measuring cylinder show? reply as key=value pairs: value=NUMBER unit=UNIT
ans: value=2 unit=mL
